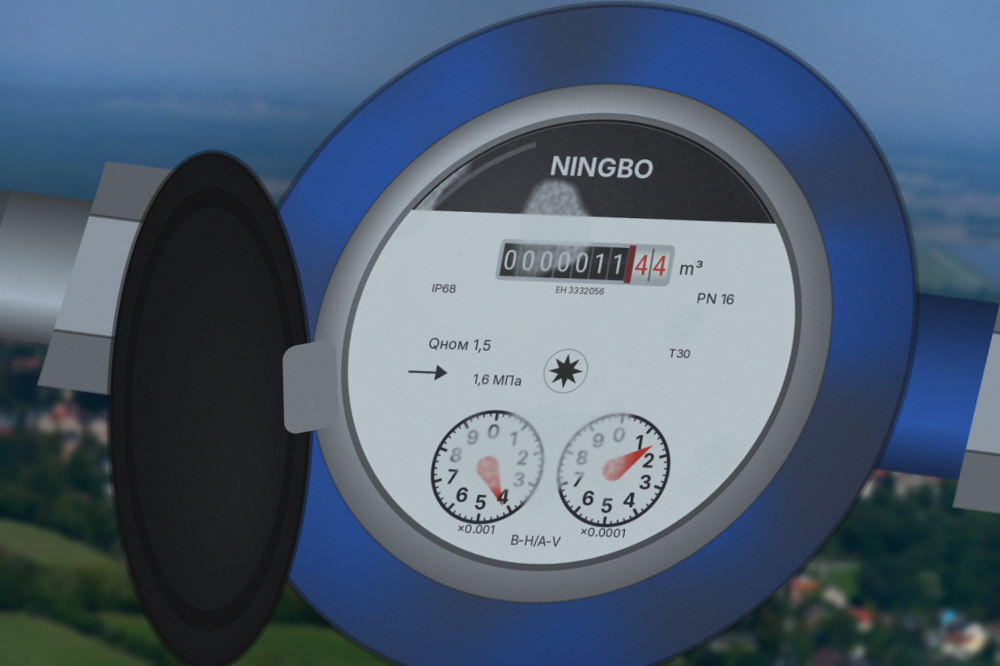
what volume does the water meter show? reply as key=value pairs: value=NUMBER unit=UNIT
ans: value=11.4441 unit=m³
